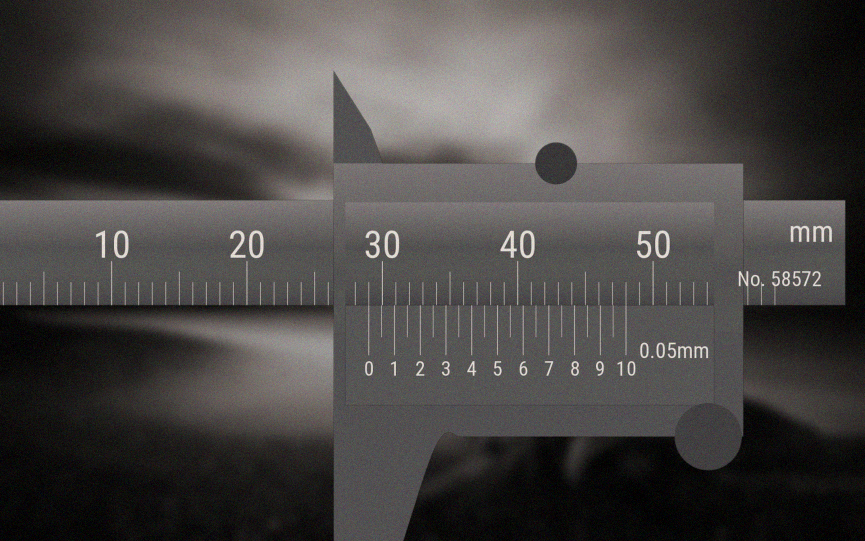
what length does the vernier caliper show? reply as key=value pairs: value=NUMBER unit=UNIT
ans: value=29.0 unit=mm
